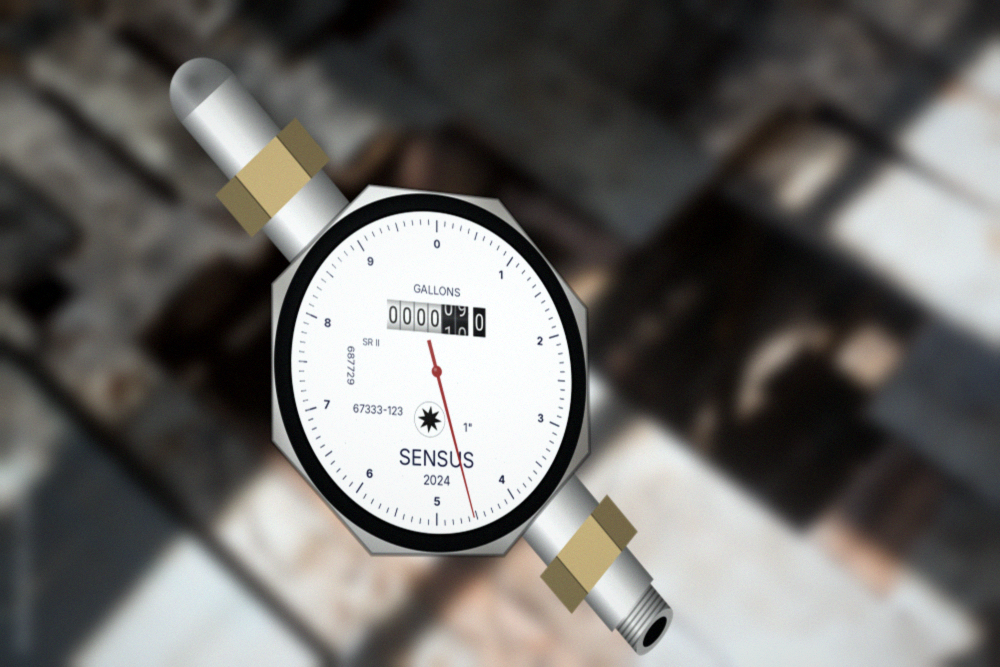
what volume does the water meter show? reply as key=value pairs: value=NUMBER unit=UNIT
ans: value=94.5 unit=gal
